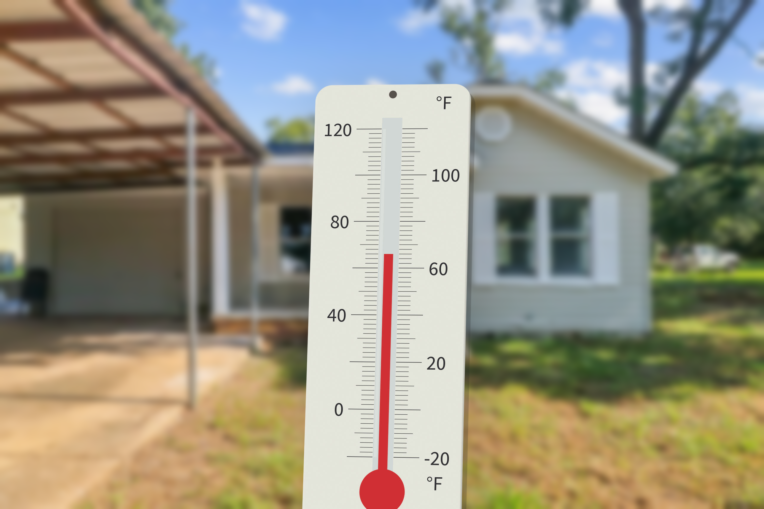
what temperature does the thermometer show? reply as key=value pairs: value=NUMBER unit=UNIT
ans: value=66 unit=°F
